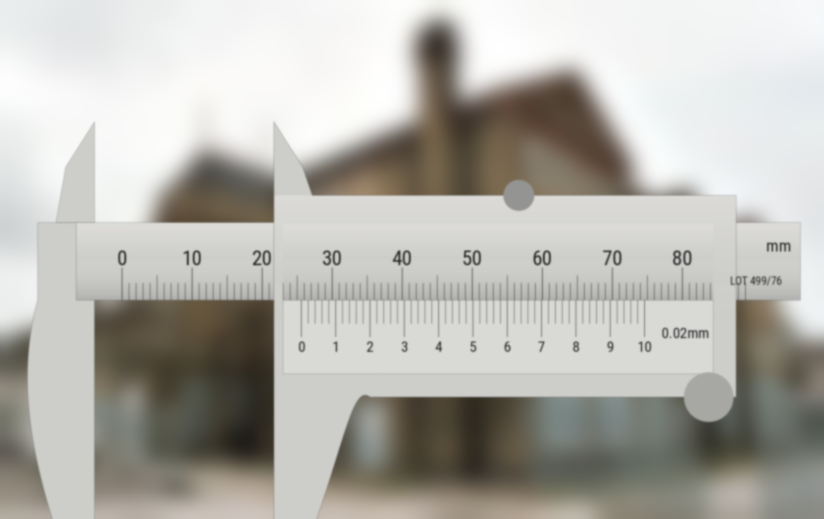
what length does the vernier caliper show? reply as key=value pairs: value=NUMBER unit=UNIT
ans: value=25.6 unit=mm
